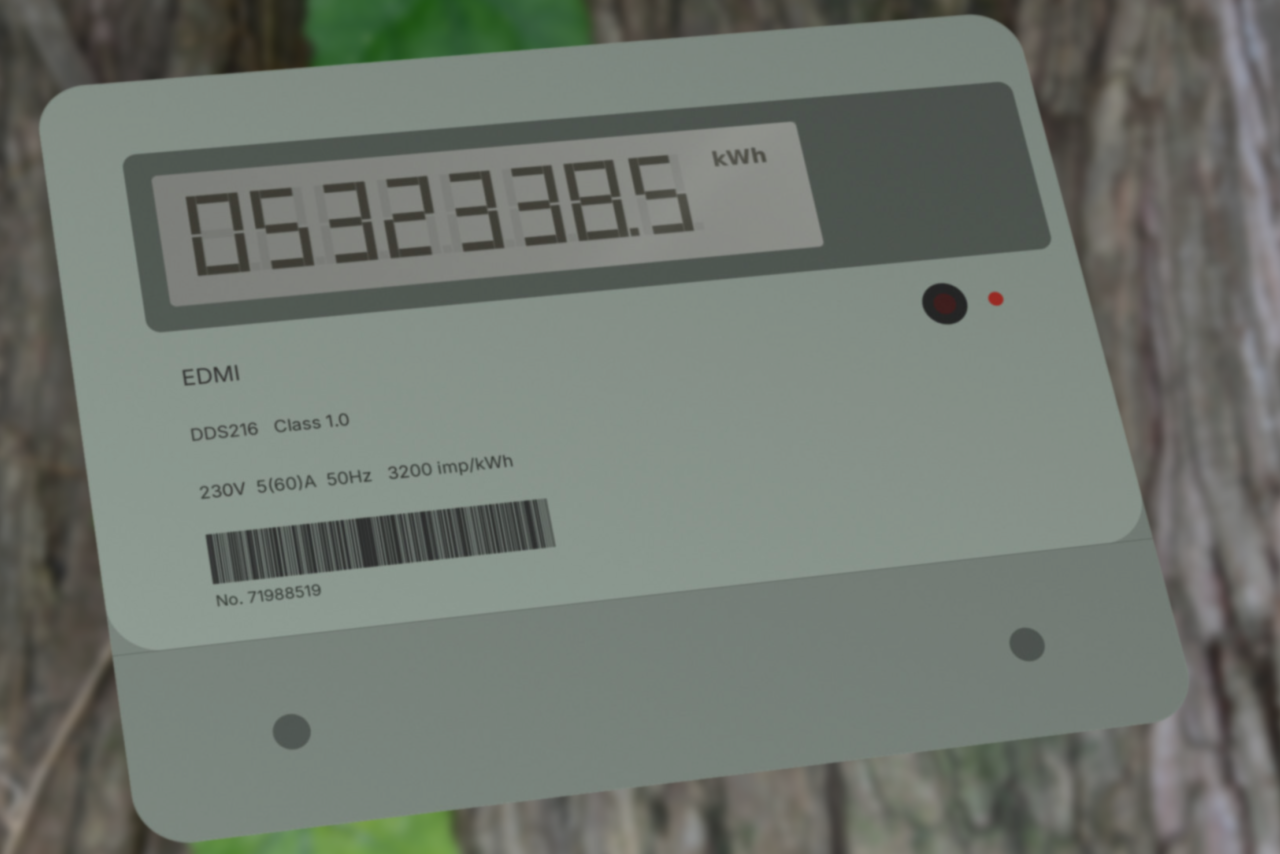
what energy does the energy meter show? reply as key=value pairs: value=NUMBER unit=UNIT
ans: value=532338.5 unit=kWh
